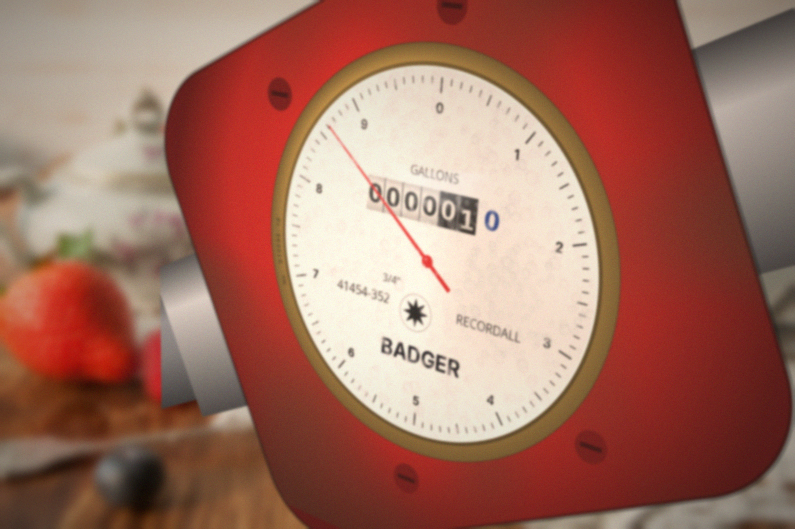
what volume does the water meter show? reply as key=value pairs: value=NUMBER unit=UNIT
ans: value=8.6 unit=gal
